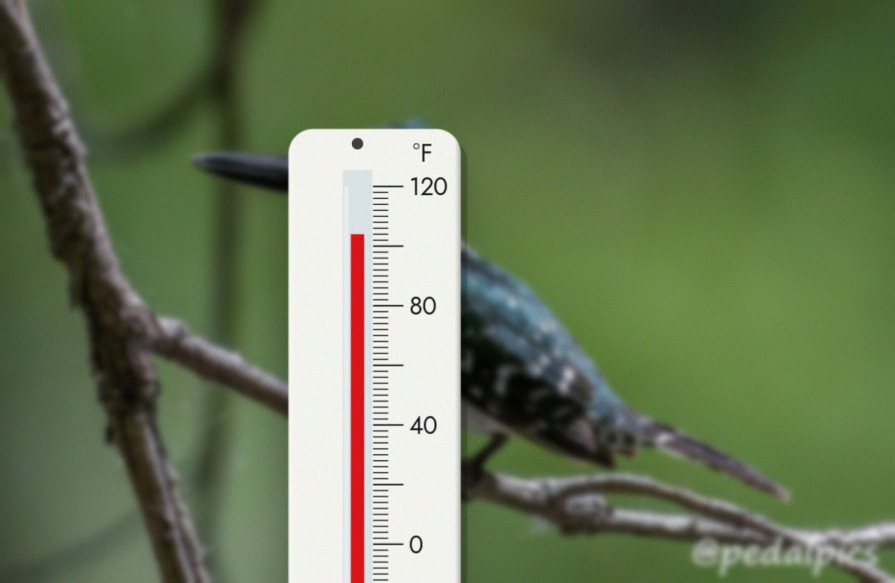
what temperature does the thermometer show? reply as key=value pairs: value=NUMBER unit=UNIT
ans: value=104 unit=°F
